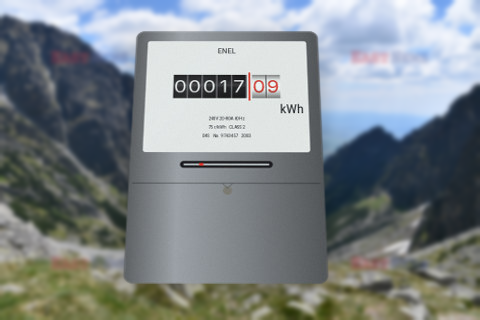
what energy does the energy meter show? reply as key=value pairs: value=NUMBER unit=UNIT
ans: value=17.09 unit=kWh
